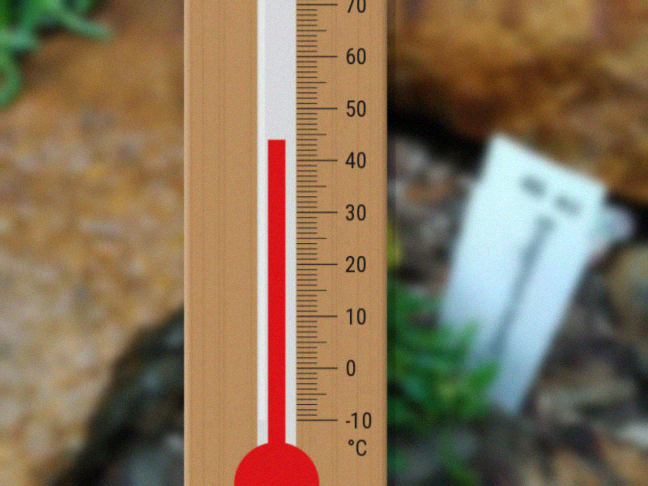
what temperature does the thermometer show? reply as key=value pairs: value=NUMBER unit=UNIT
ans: value=44 unit=°C
